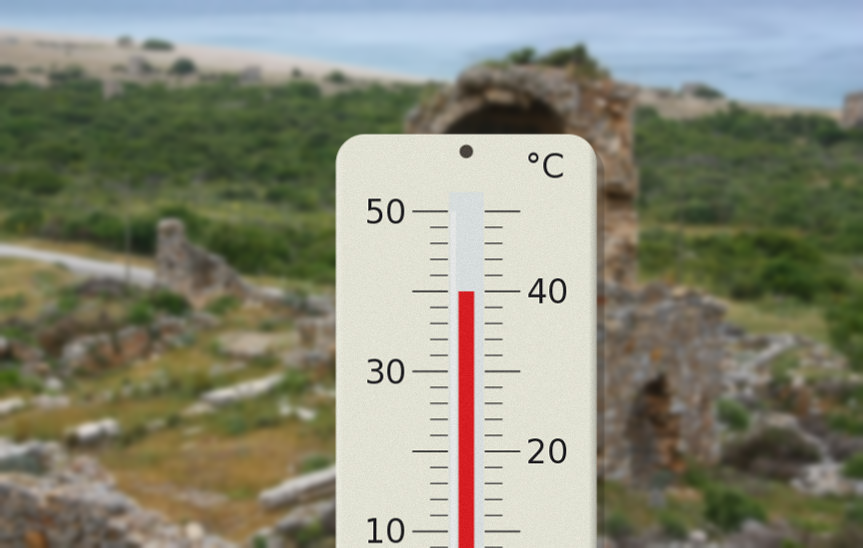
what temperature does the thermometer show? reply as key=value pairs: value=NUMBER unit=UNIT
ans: value=40 unit=°C
